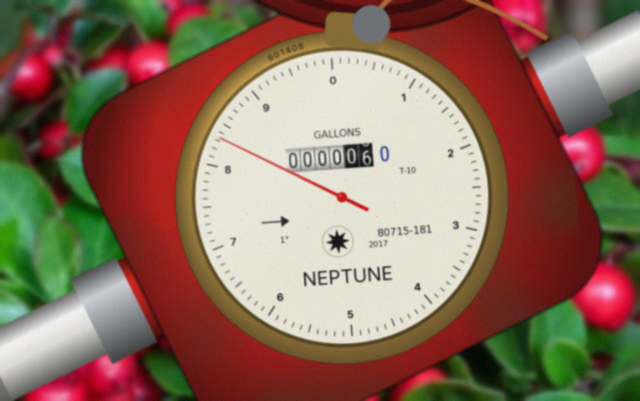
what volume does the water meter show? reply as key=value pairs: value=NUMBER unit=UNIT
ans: value=58.3 unit=gal
